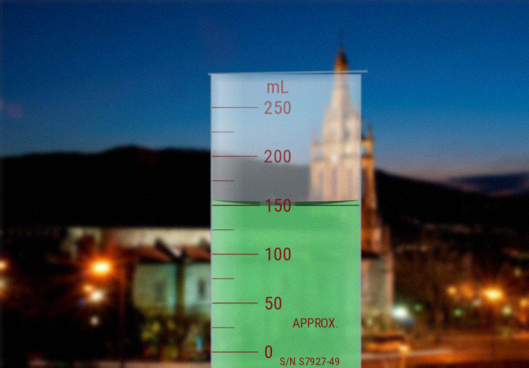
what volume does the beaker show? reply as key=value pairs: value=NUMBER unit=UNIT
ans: value=150 unit=mL
